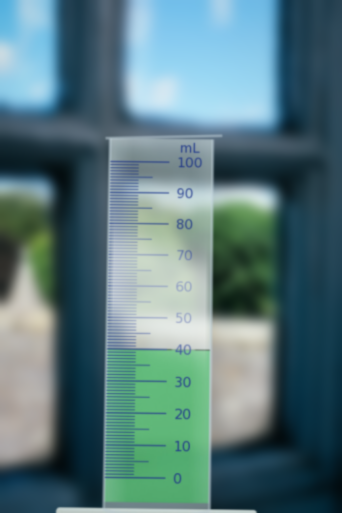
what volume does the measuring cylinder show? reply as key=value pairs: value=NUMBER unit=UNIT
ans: value=40 unit=mL
